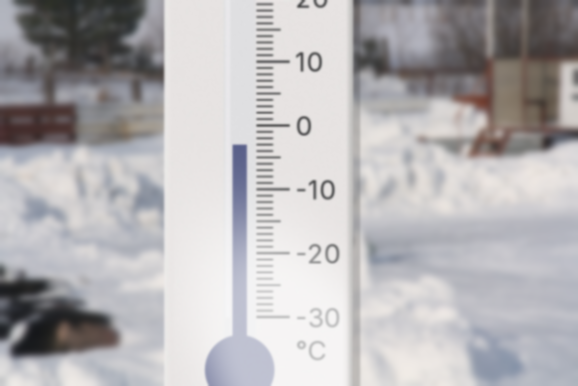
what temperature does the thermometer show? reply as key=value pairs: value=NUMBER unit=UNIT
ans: value=-3 unit=°C
